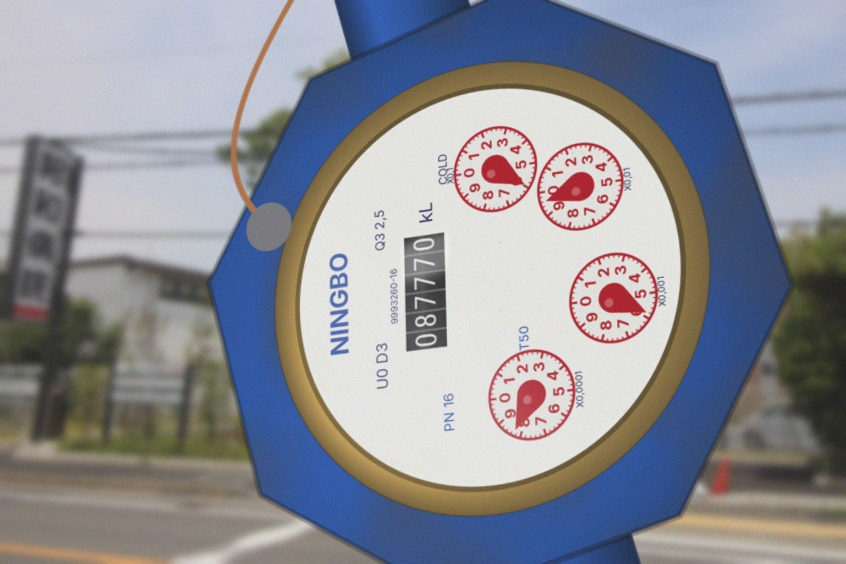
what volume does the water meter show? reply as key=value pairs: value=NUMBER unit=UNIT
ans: value=87770.5958 unit=kL
